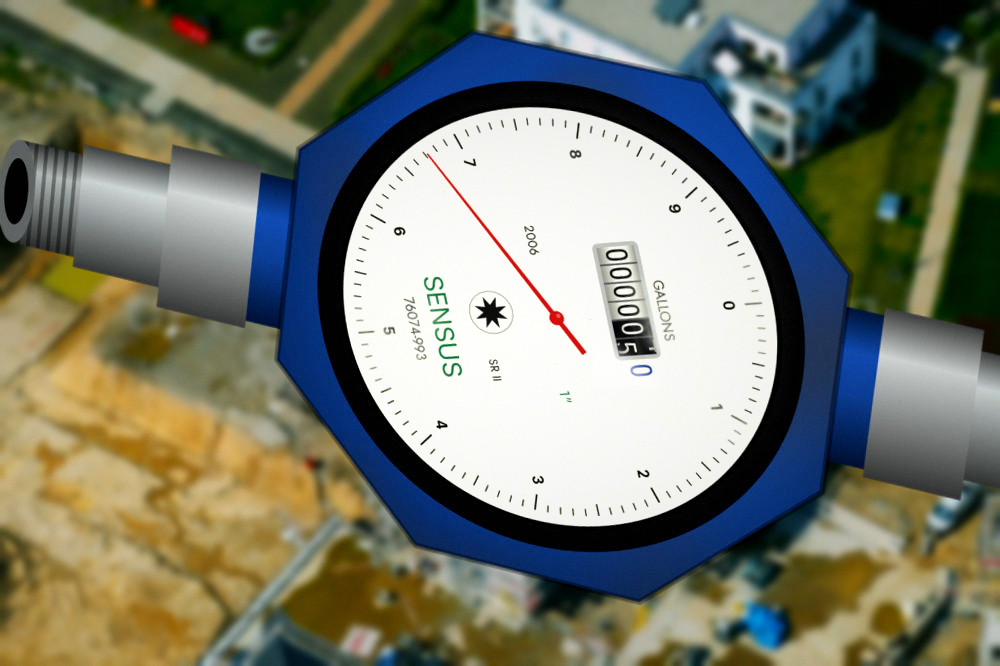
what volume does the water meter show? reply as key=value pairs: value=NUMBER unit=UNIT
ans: value=46.7 unit=gal
